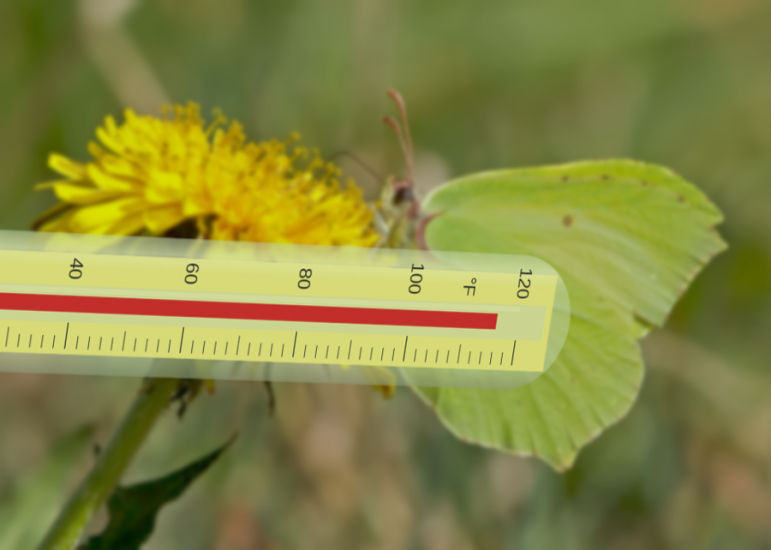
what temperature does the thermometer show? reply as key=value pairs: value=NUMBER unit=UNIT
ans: value=116 unit=°F
